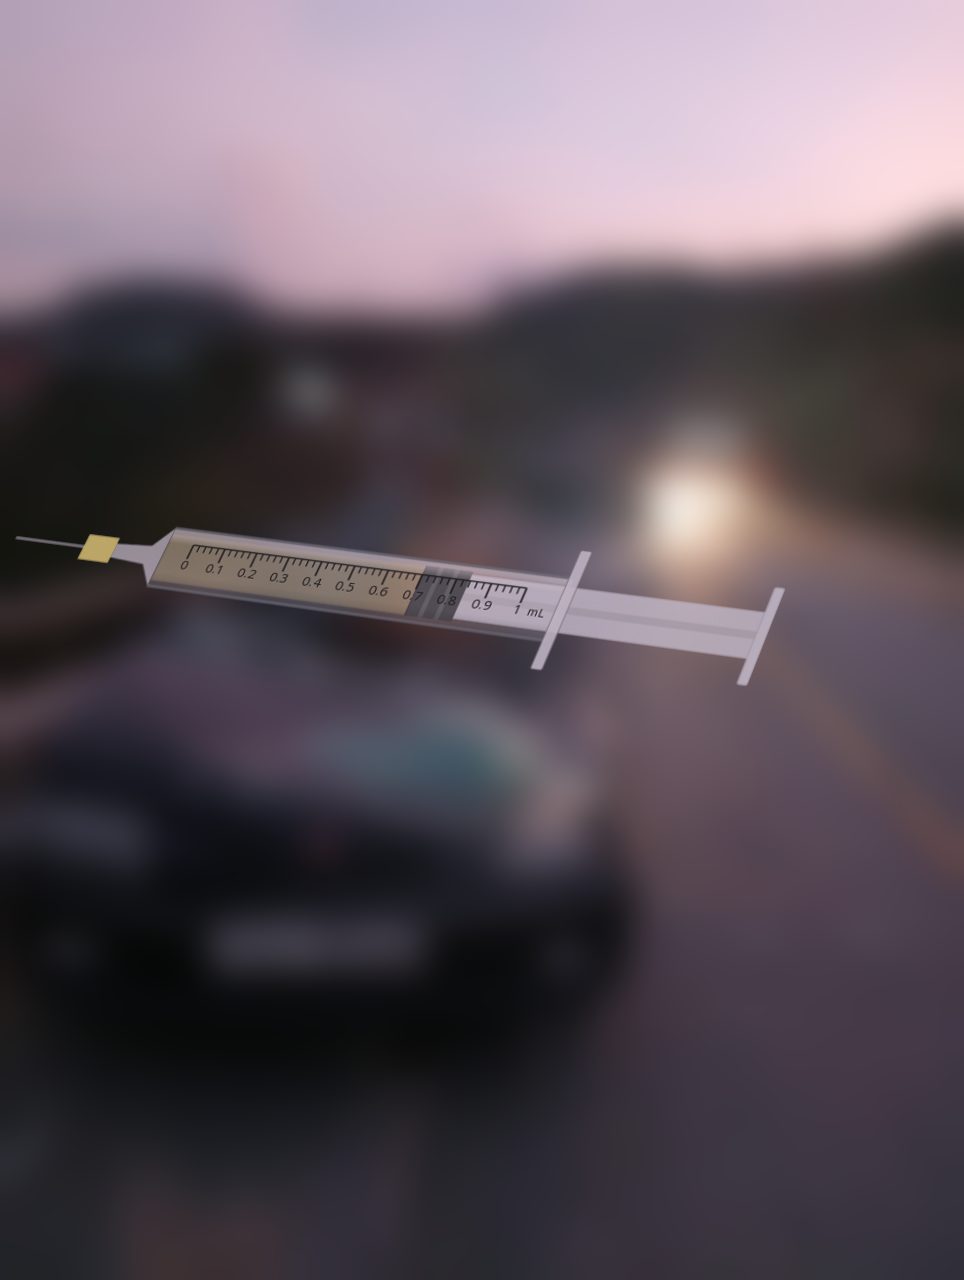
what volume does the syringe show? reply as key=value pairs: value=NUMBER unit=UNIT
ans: value=0.7 unit=mL
